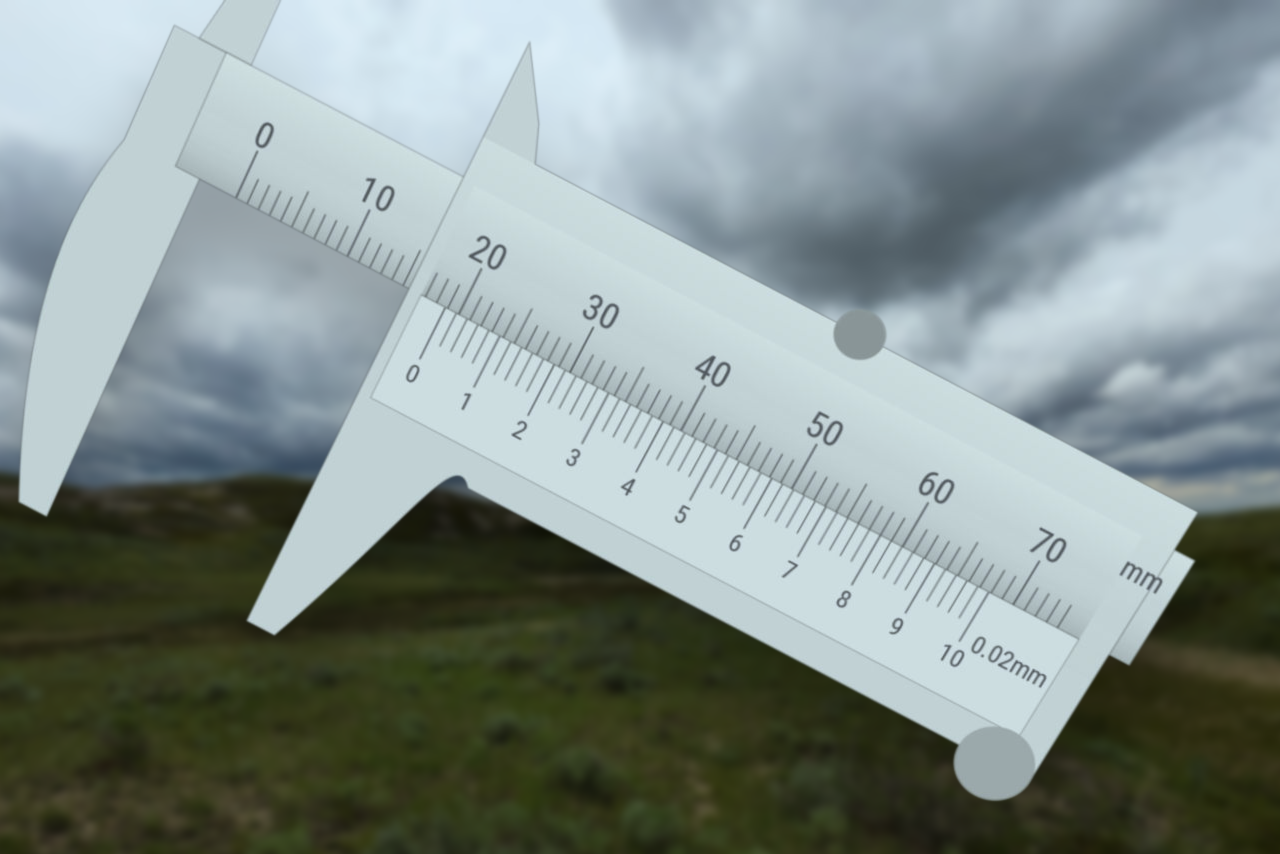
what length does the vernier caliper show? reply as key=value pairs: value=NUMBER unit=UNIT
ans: value=18.8 unit=mm
